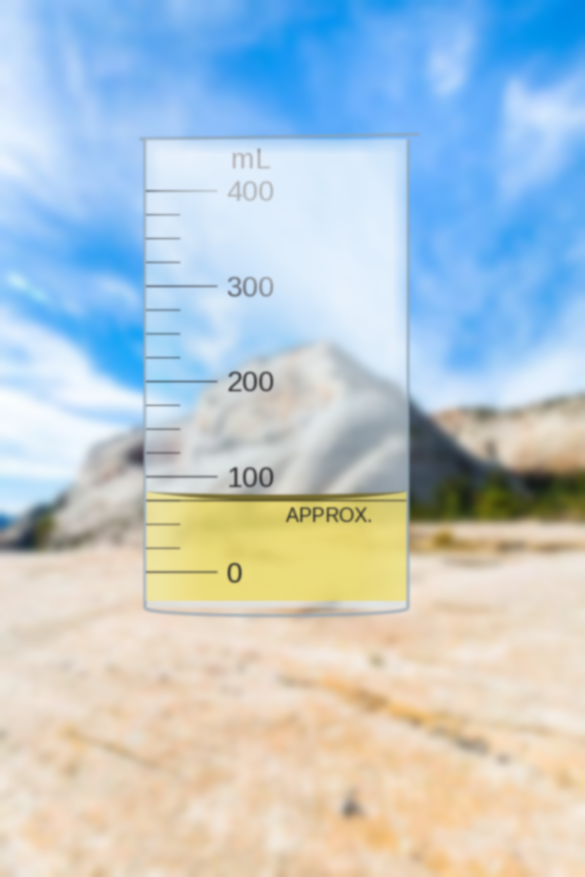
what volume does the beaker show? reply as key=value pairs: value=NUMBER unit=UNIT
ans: value=75 unit=mL
